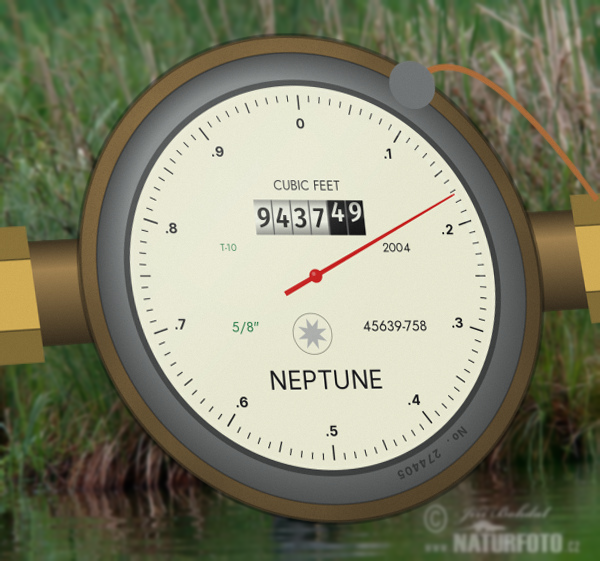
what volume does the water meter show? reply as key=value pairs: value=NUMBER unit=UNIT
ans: value=943749.17 unit=ft³
